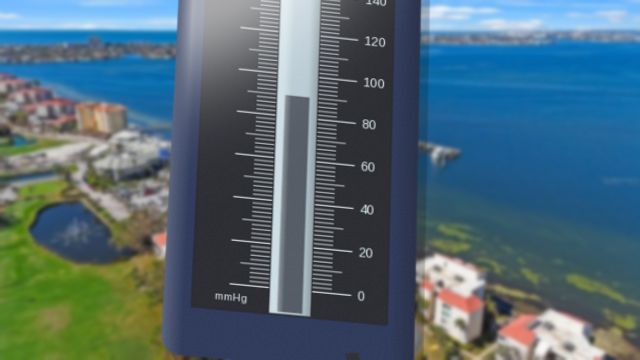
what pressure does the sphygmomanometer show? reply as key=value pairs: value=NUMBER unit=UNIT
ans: value=90 unit=mmHg
